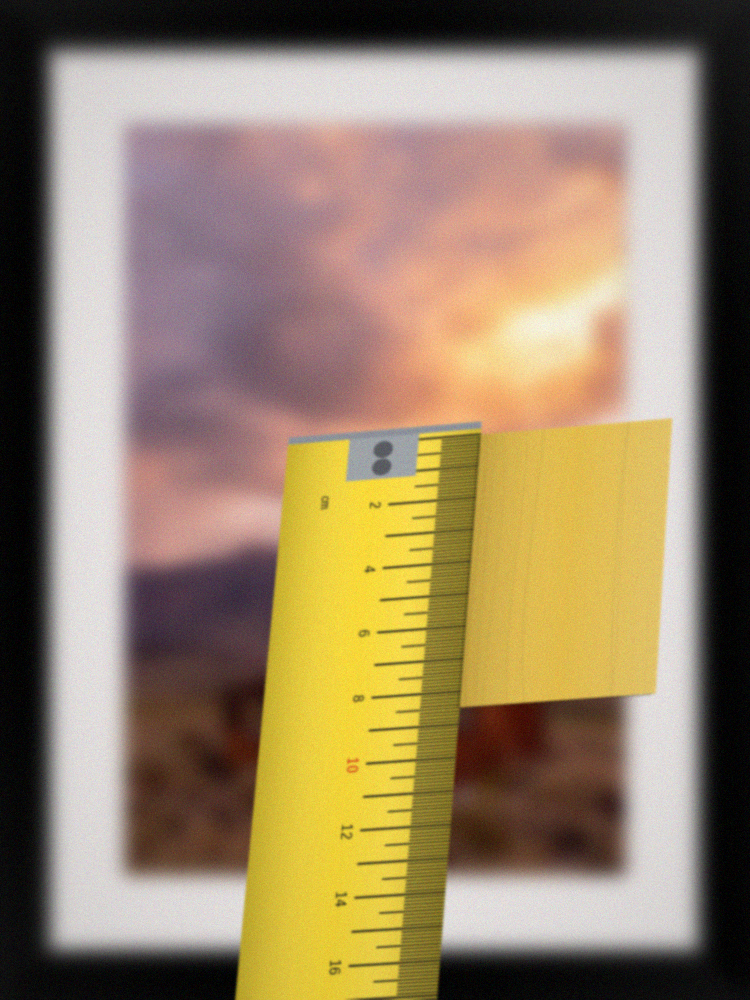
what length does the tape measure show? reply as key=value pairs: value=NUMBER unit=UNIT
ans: value=8.5 unit=cm
